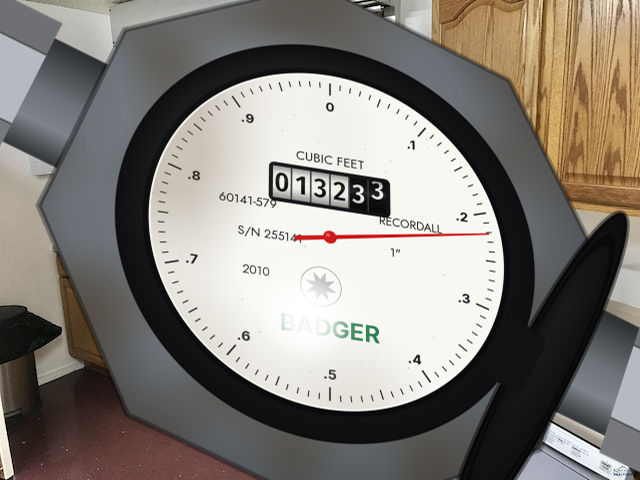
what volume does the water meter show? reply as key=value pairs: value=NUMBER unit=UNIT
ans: value=13233.22 unit=ft³
